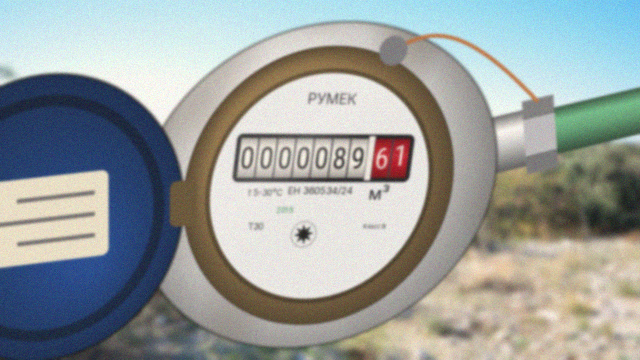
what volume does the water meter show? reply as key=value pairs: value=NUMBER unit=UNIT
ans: value=89.61 unit=m³
